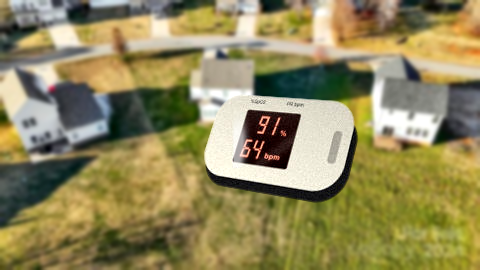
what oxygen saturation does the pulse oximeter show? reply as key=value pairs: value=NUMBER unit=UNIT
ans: value=91 unit=%
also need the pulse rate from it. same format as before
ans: value=64 unit=bpm
